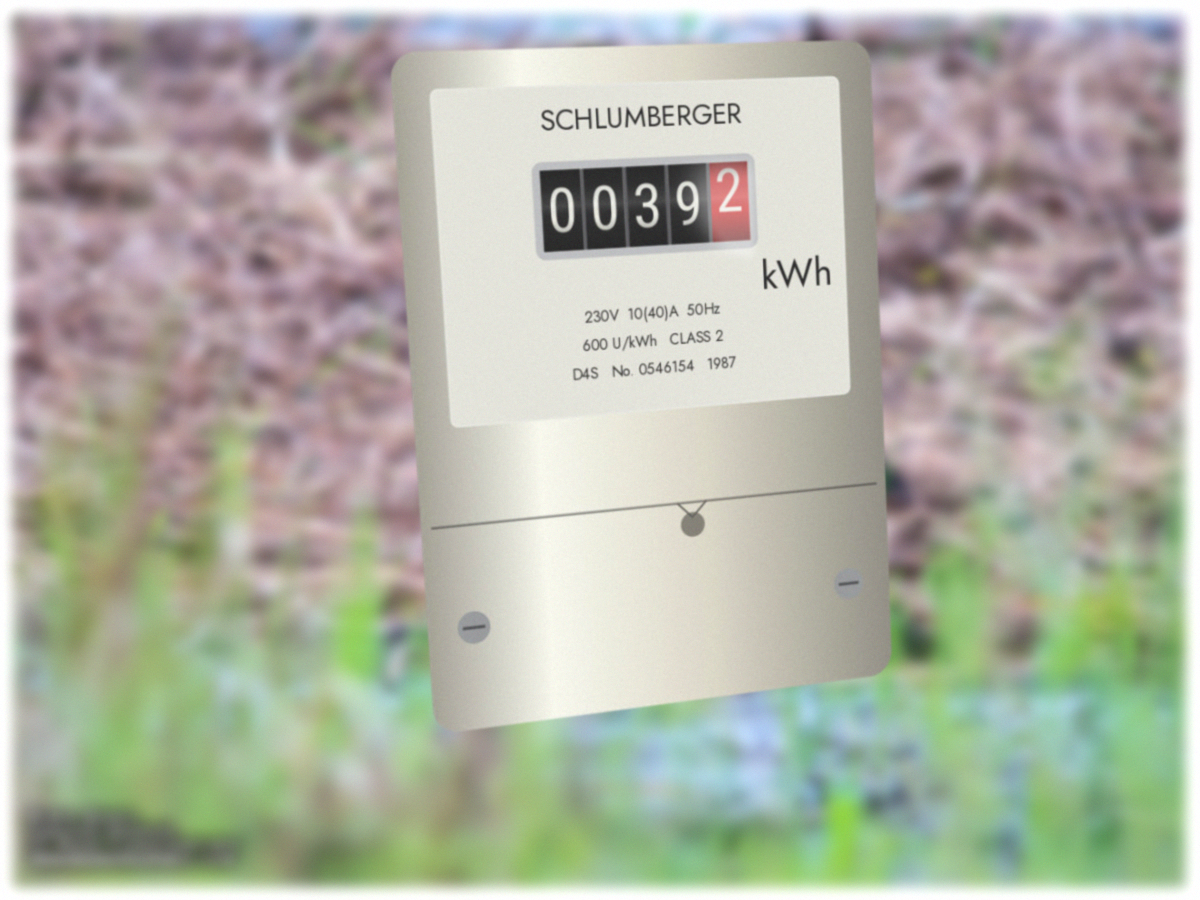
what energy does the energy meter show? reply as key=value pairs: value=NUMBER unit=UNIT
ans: value=39.2 unit=kWh
